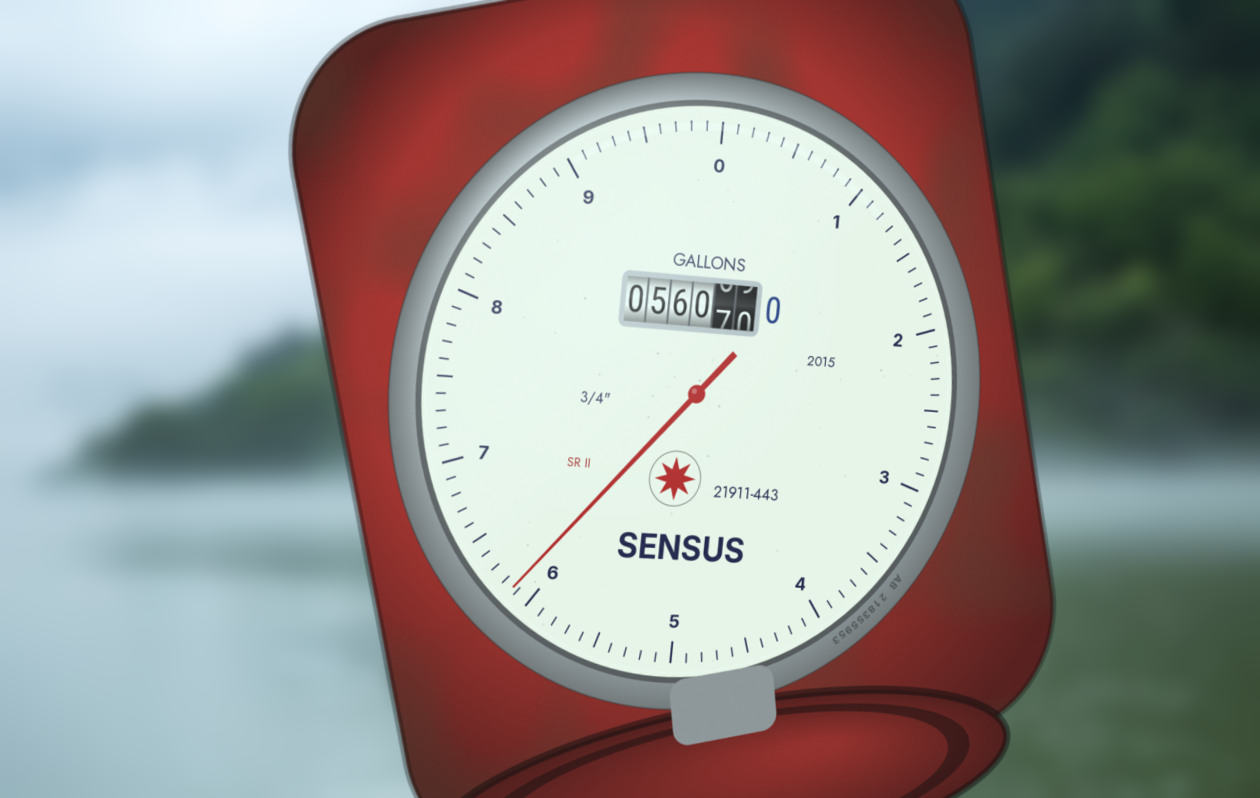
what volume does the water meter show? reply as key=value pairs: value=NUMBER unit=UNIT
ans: value=560696.1 unit=gal
